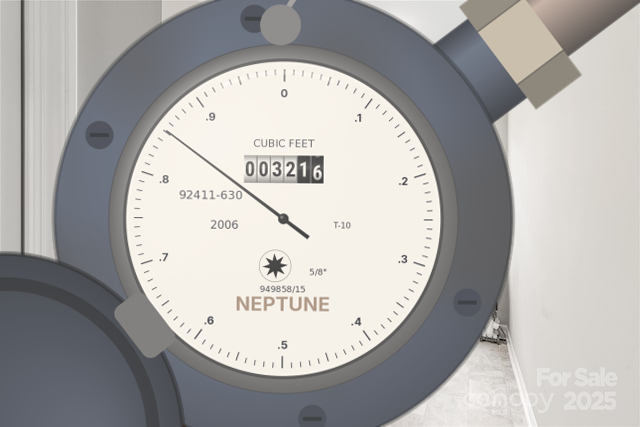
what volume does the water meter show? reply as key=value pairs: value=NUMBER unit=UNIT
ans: value=3215.85 unit=ft³
